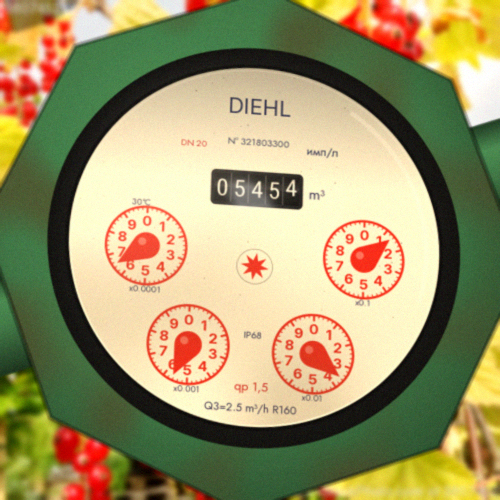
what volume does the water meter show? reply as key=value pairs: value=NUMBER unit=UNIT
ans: value=5454.1356 unit=m³
